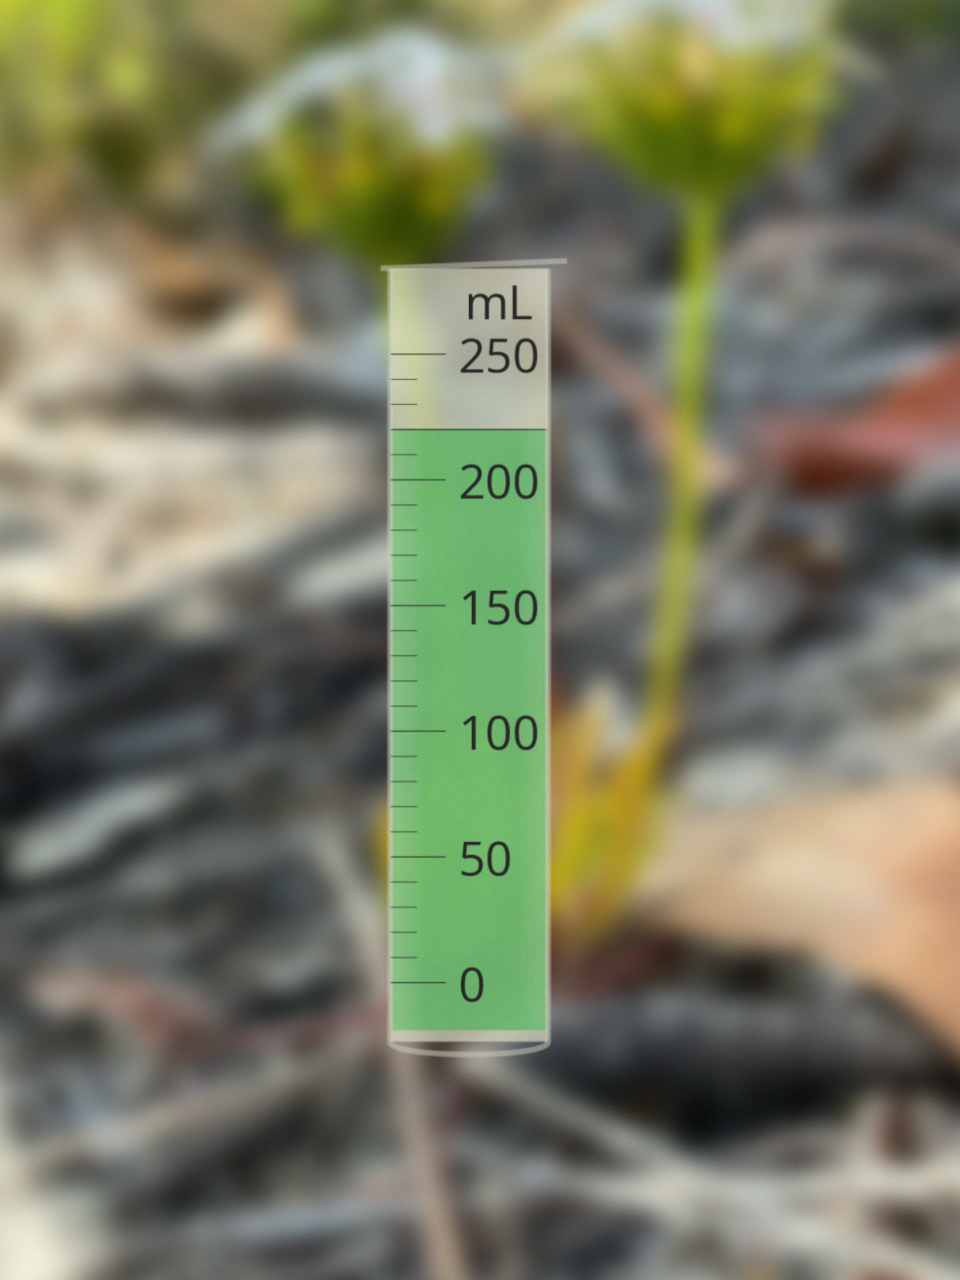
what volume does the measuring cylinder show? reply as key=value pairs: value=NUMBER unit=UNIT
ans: value=220 unit=mL
